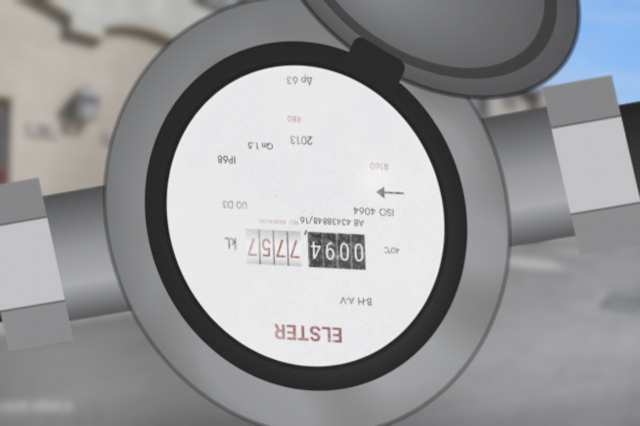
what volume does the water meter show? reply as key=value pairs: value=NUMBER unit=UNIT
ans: value=94.7757 unit=kL
